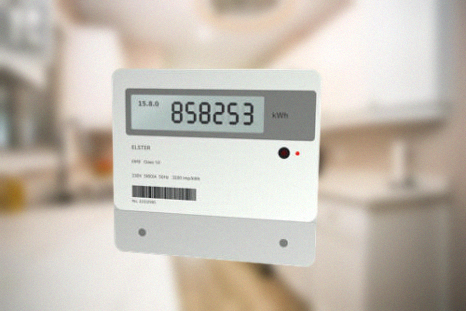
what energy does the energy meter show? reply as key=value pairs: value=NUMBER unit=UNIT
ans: value=858253 unit=kWh
